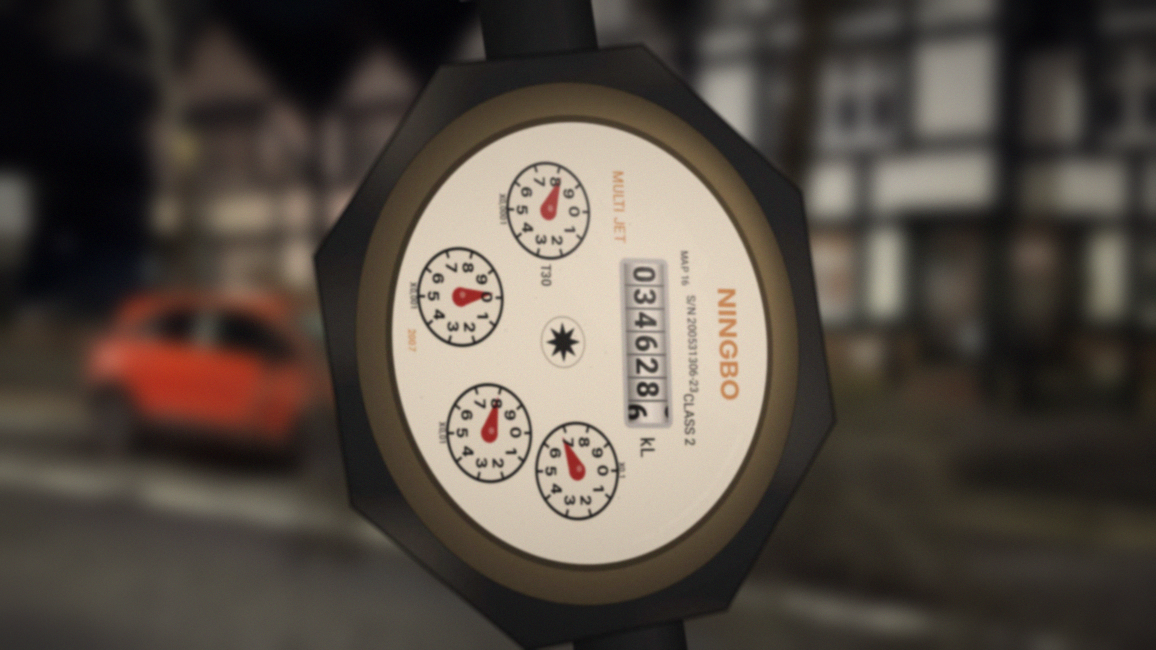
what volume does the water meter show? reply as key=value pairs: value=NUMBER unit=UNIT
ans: value=346285.6798 unit=kL
